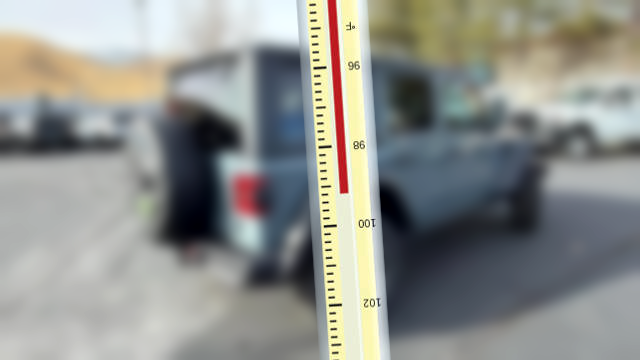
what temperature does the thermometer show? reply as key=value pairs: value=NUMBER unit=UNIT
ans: value=99.2 unit=°F
